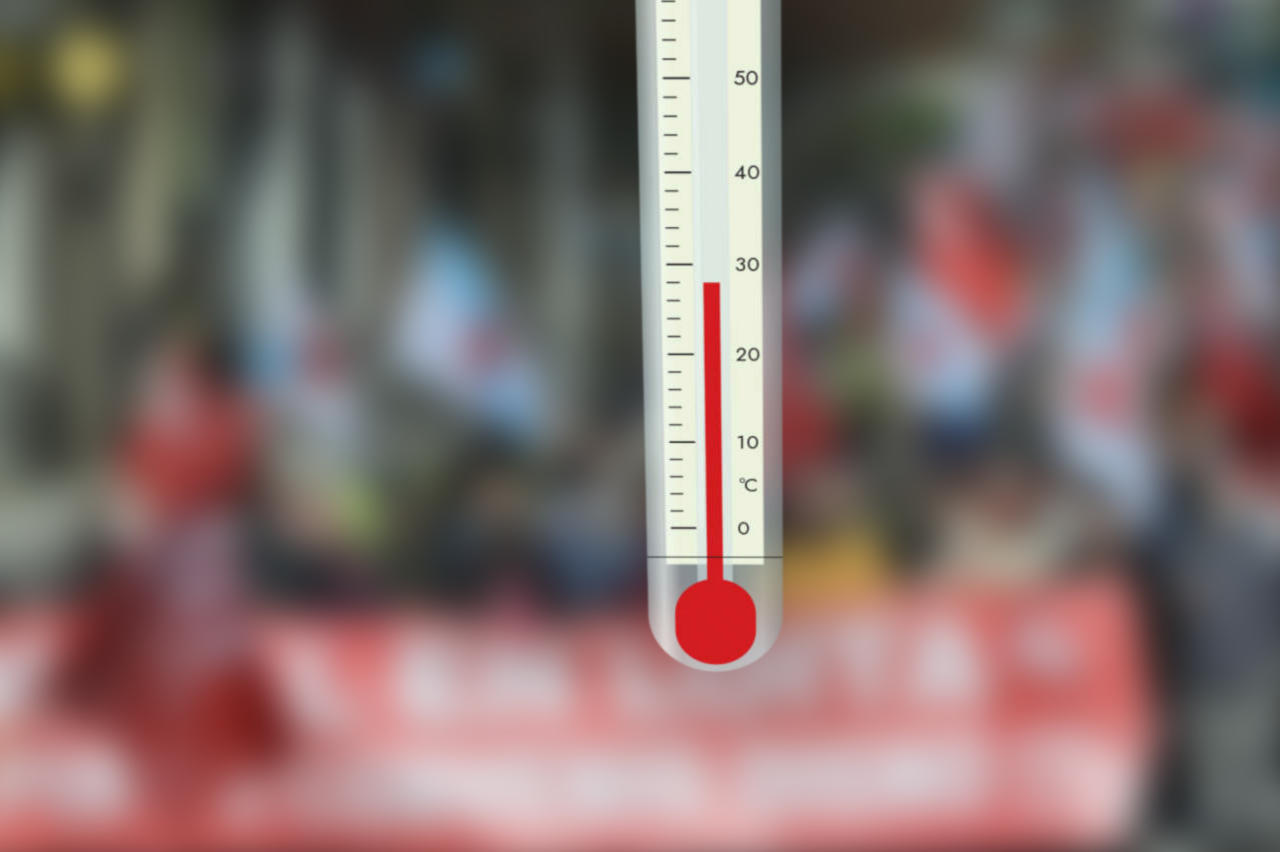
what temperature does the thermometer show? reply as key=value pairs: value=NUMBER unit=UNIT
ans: value=28 unit=°C
